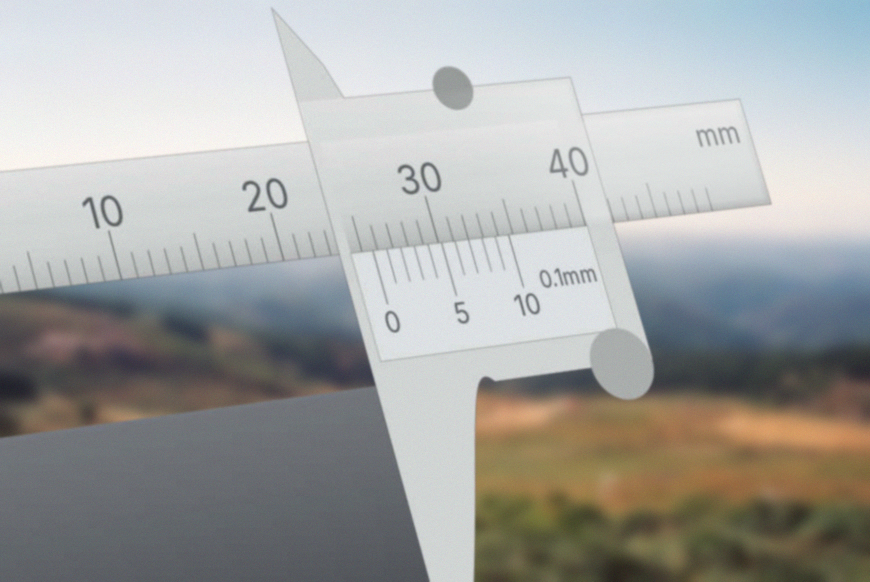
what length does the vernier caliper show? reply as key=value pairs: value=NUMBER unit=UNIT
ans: value=25.7 unit=mm
